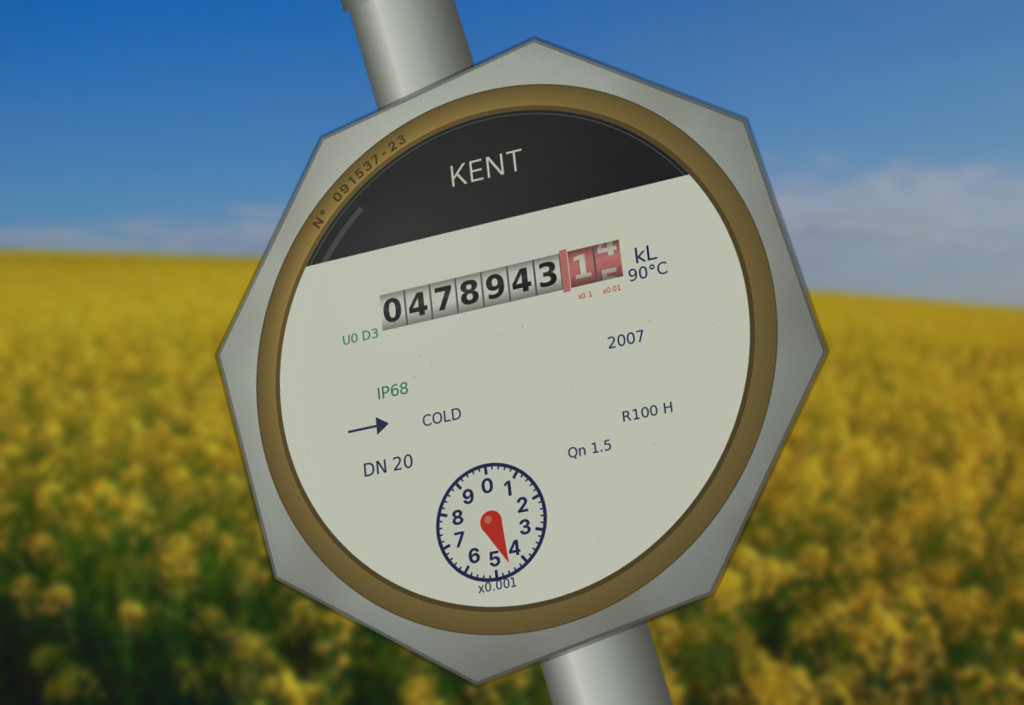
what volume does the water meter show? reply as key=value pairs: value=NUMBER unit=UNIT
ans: value=478943.144 unit=kL
